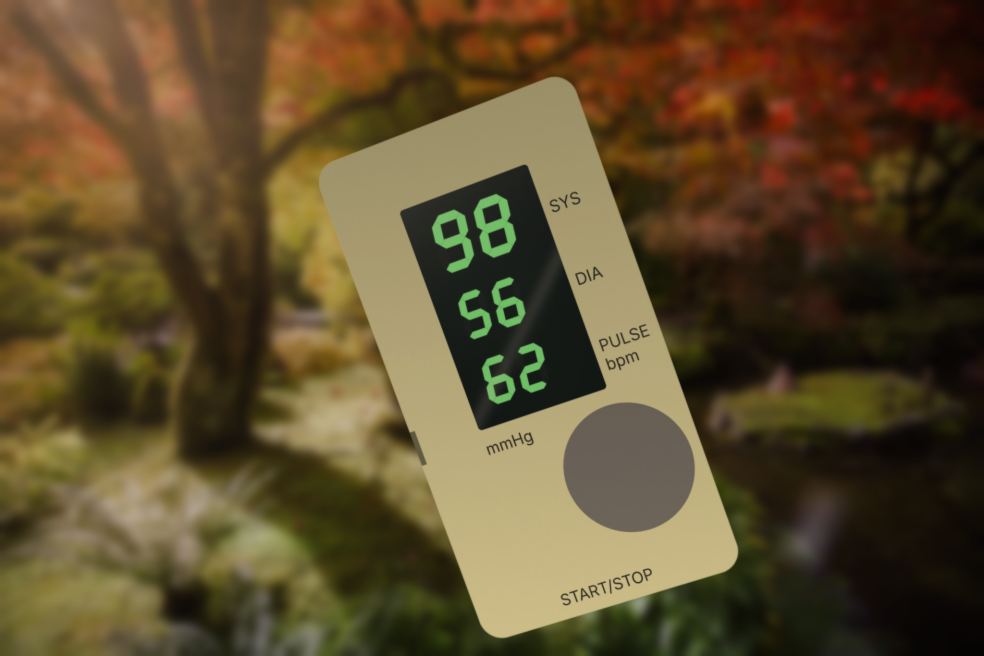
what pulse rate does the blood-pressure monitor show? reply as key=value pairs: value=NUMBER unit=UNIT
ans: value=62 unit=bpm
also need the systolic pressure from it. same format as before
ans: value=98 unit=mmHg
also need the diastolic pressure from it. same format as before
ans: value=56 unit=mmHg
